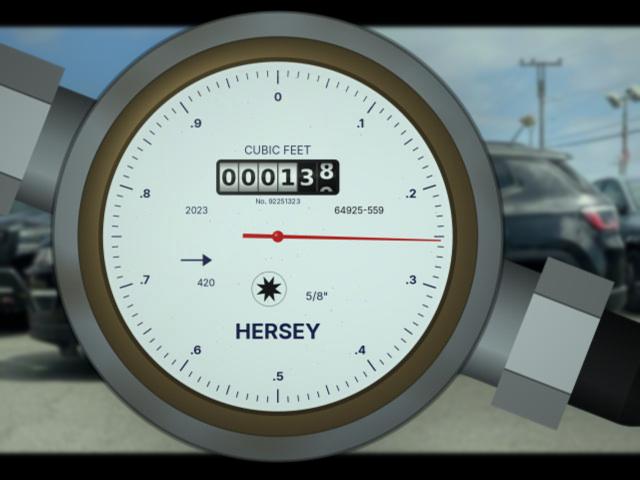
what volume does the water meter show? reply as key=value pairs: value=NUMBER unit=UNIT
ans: value=138.25 unit=ft³
